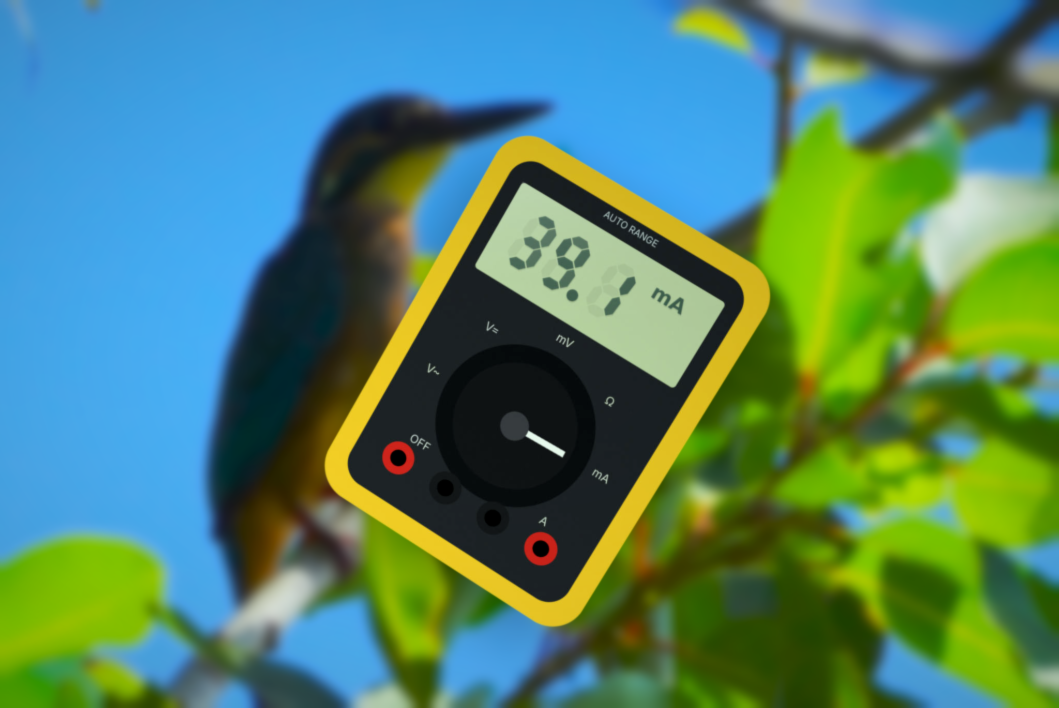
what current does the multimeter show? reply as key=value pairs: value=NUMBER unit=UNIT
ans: value=39.1 unit=mA
